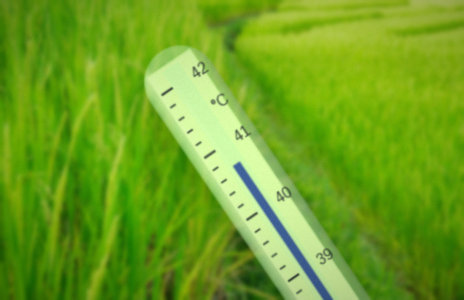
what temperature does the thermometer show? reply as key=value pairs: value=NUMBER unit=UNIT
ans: value=40.7 unit=°C
